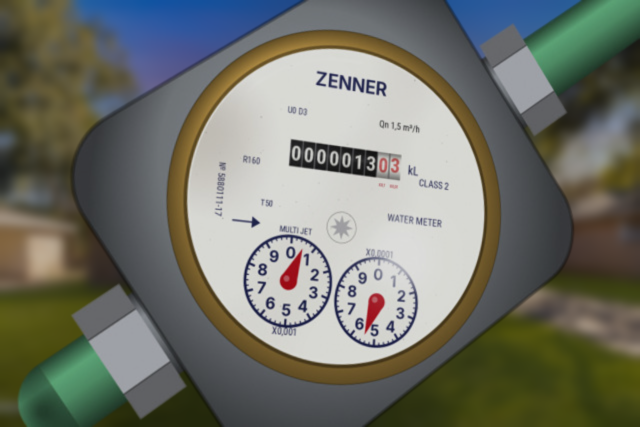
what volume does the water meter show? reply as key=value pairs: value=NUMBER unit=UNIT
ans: value=13.0305 unit=kL
